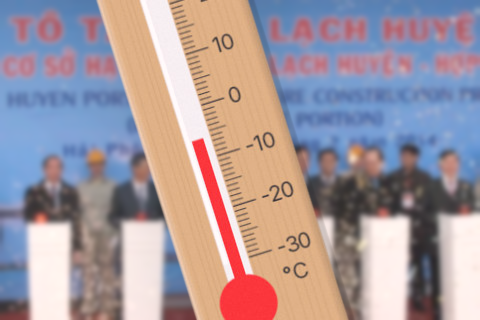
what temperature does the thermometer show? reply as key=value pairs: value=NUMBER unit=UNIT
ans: value=-6 unit=°C
